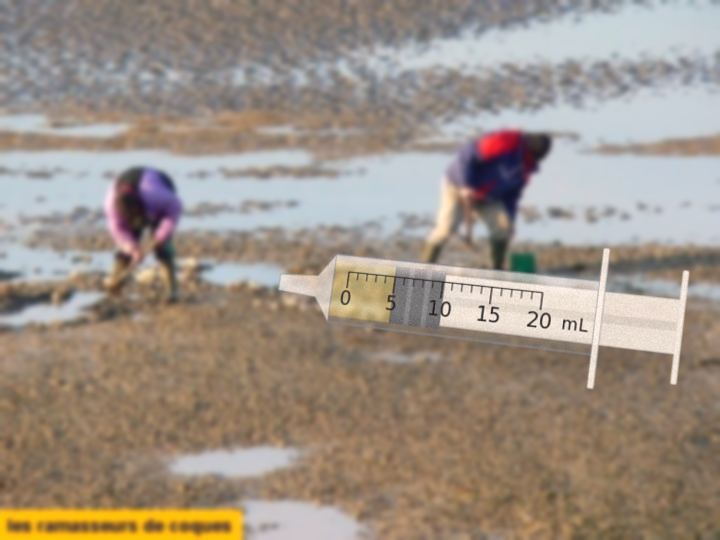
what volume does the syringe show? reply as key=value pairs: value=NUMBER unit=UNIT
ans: value=5 unit=mL
